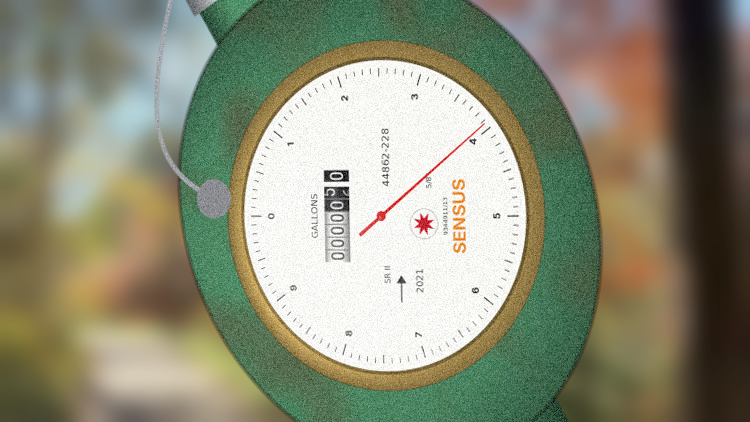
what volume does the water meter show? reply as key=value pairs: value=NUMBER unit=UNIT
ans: value=53.9 unit=gal
